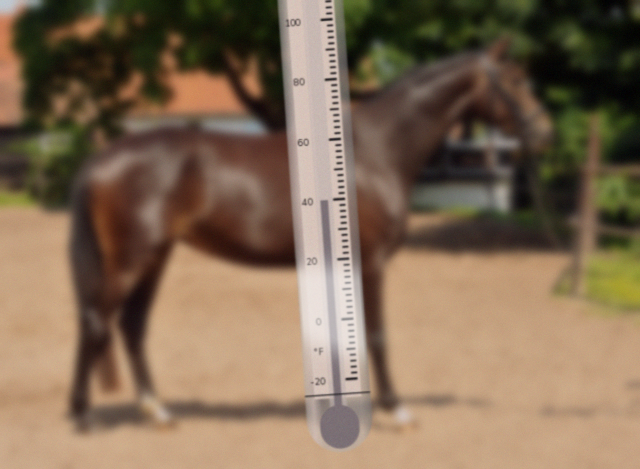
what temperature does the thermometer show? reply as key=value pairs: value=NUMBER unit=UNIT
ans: value=40 unit=°F
